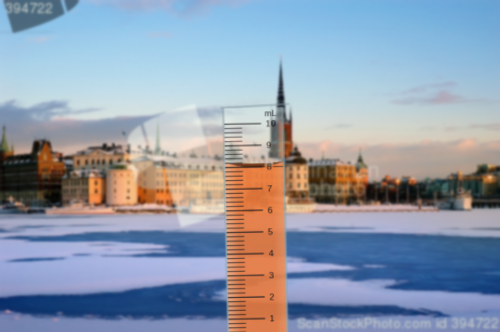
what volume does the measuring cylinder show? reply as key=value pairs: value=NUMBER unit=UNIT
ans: value=8 unit=mL
